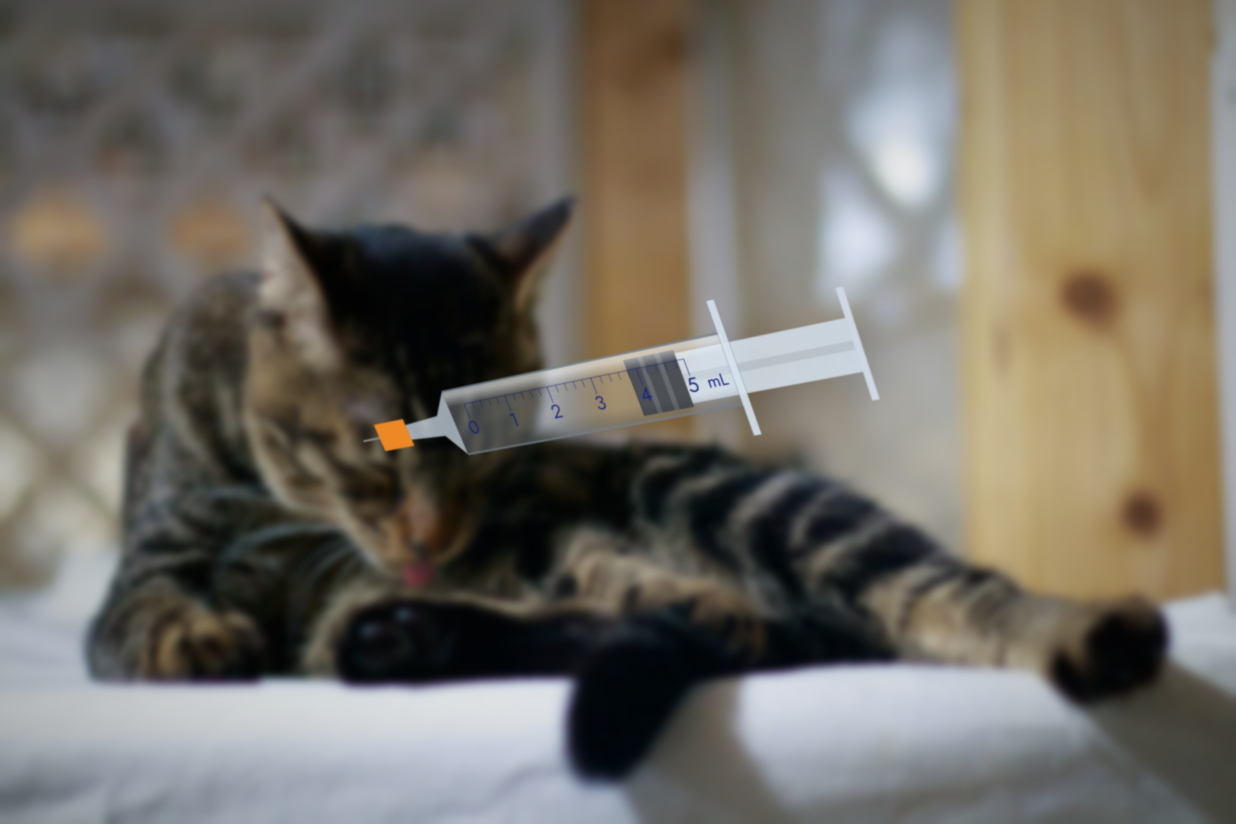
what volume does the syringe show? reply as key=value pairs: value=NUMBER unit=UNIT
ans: value=3.8 unit=mL
